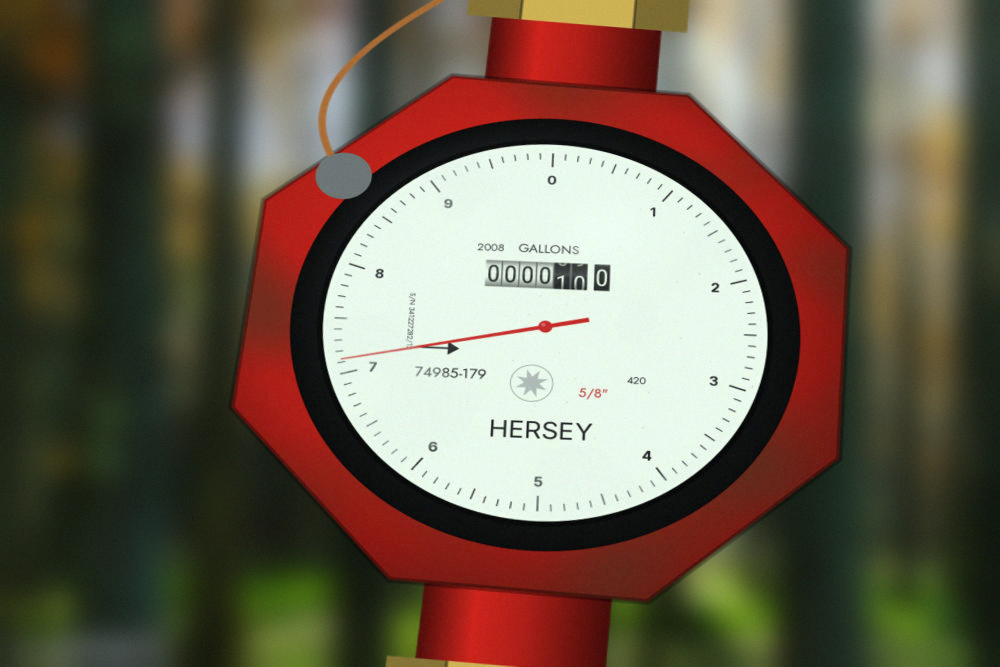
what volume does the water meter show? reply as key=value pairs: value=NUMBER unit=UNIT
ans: value=97.1 unit=gal
